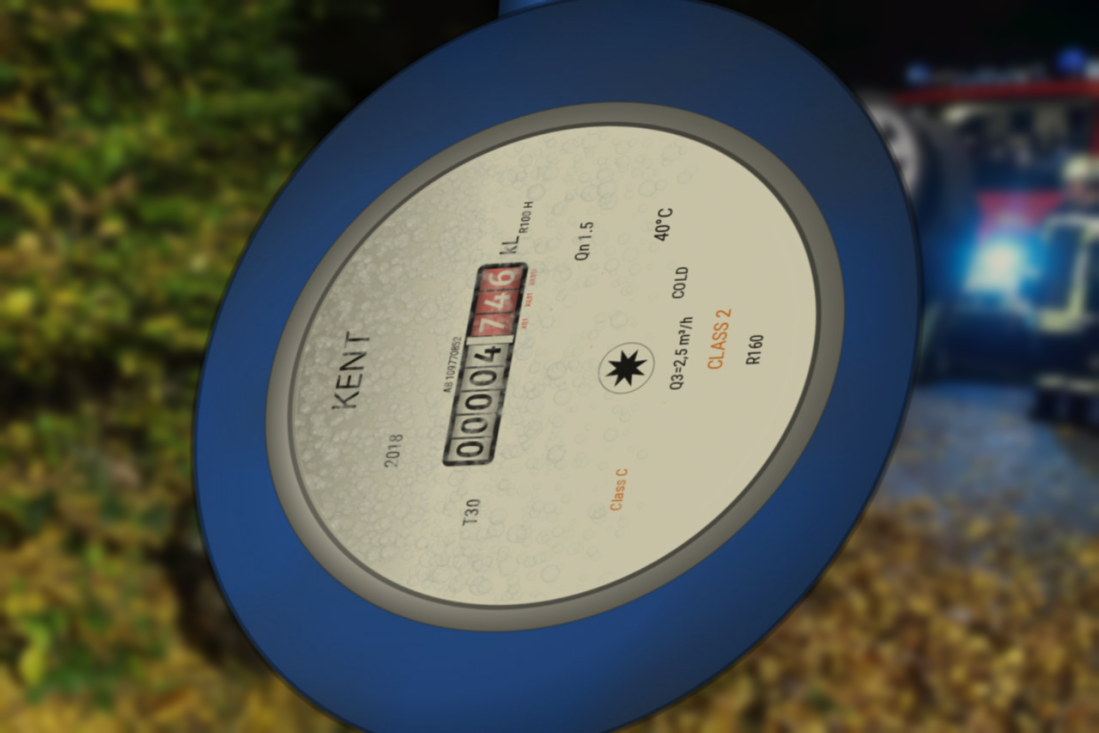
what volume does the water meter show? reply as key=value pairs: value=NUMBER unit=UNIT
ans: value=4.746 unit=kL
